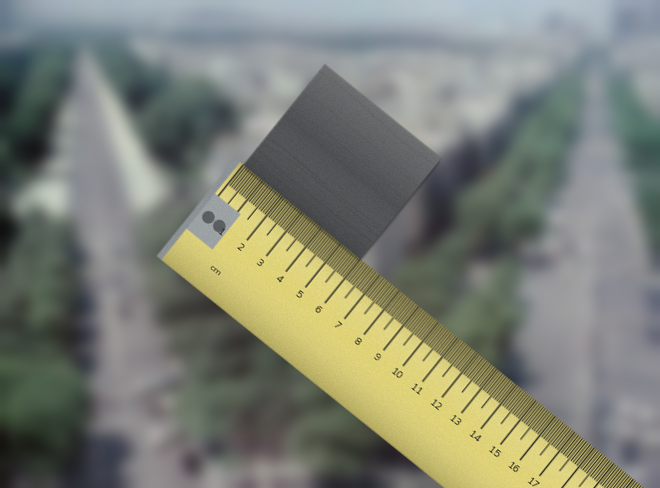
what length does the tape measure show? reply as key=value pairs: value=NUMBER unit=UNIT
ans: value=6 unit=cm
